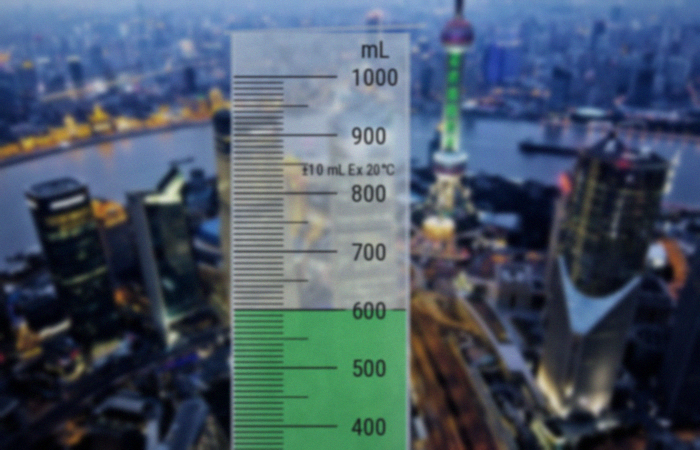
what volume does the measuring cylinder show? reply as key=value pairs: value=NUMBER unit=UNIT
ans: value=600 unit=mL
